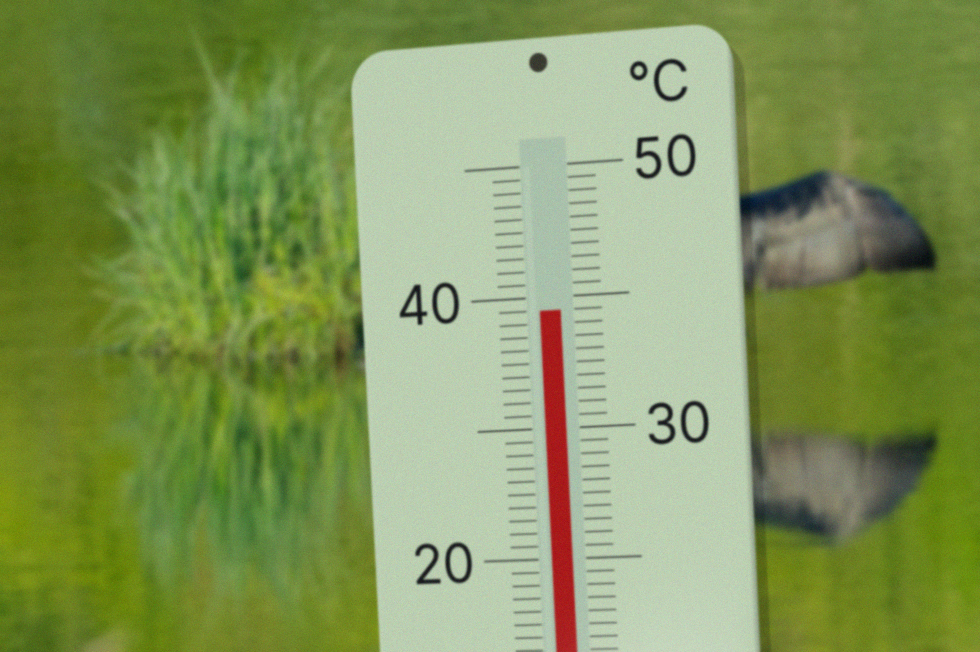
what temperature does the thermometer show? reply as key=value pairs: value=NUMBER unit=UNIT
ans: value=39 unit=°C
